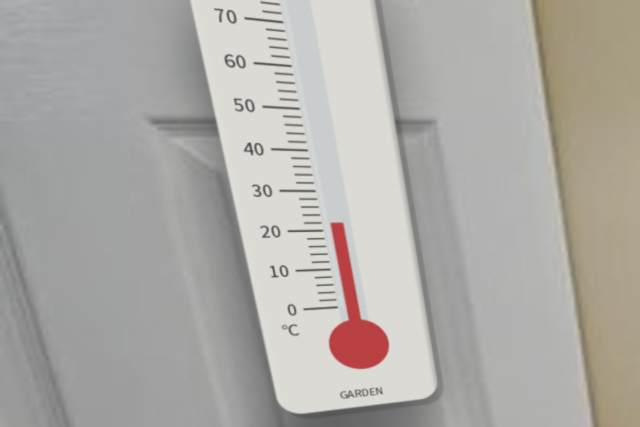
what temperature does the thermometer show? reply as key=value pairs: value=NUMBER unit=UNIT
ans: value=22 unit=°C
